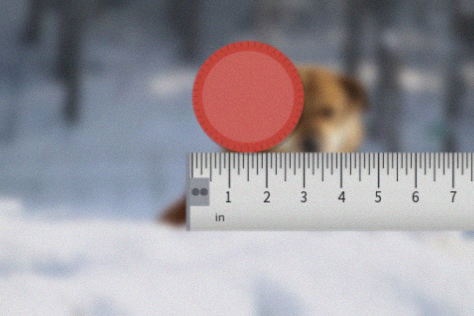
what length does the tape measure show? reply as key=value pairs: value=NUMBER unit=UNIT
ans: value=3 unit=in
